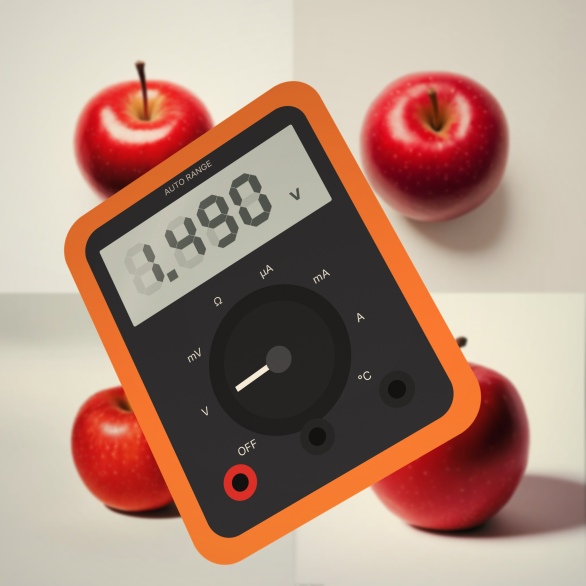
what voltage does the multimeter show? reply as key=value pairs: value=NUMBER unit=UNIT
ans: value=1.490 unit=V
